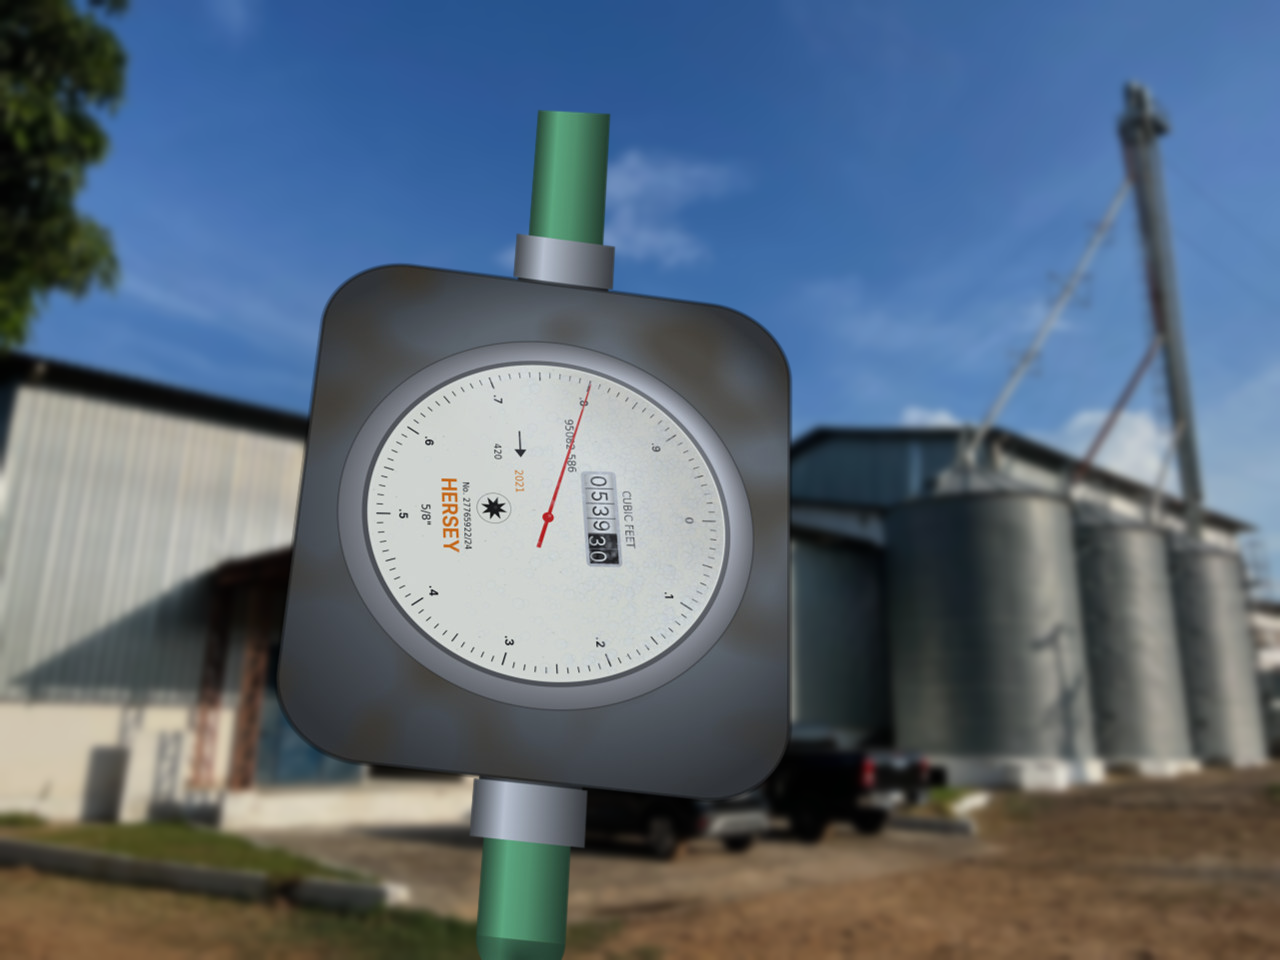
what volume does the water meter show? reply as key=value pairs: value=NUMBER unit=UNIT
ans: value=53929.80 unit=ft³
